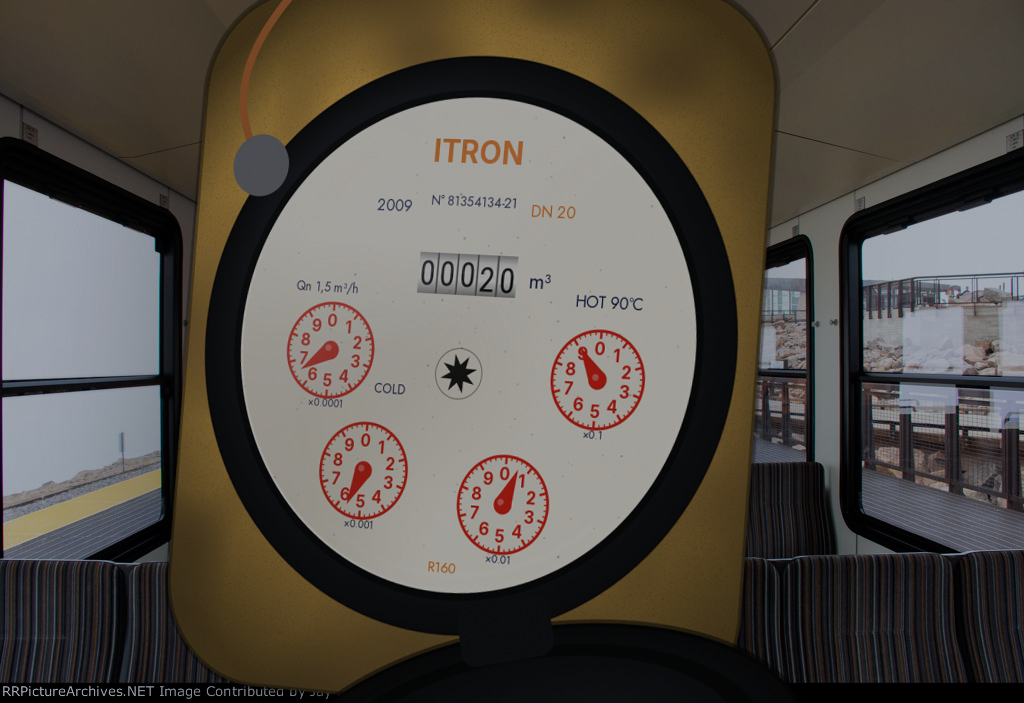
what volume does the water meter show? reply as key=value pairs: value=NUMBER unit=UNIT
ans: value=19.9056 unit=m³
